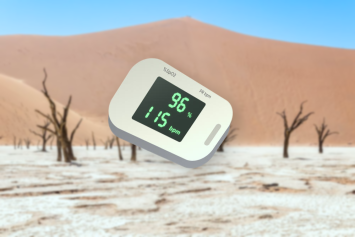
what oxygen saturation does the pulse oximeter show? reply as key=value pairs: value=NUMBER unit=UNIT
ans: value=96 unit=%
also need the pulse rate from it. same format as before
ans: value=115 unit=bpm
